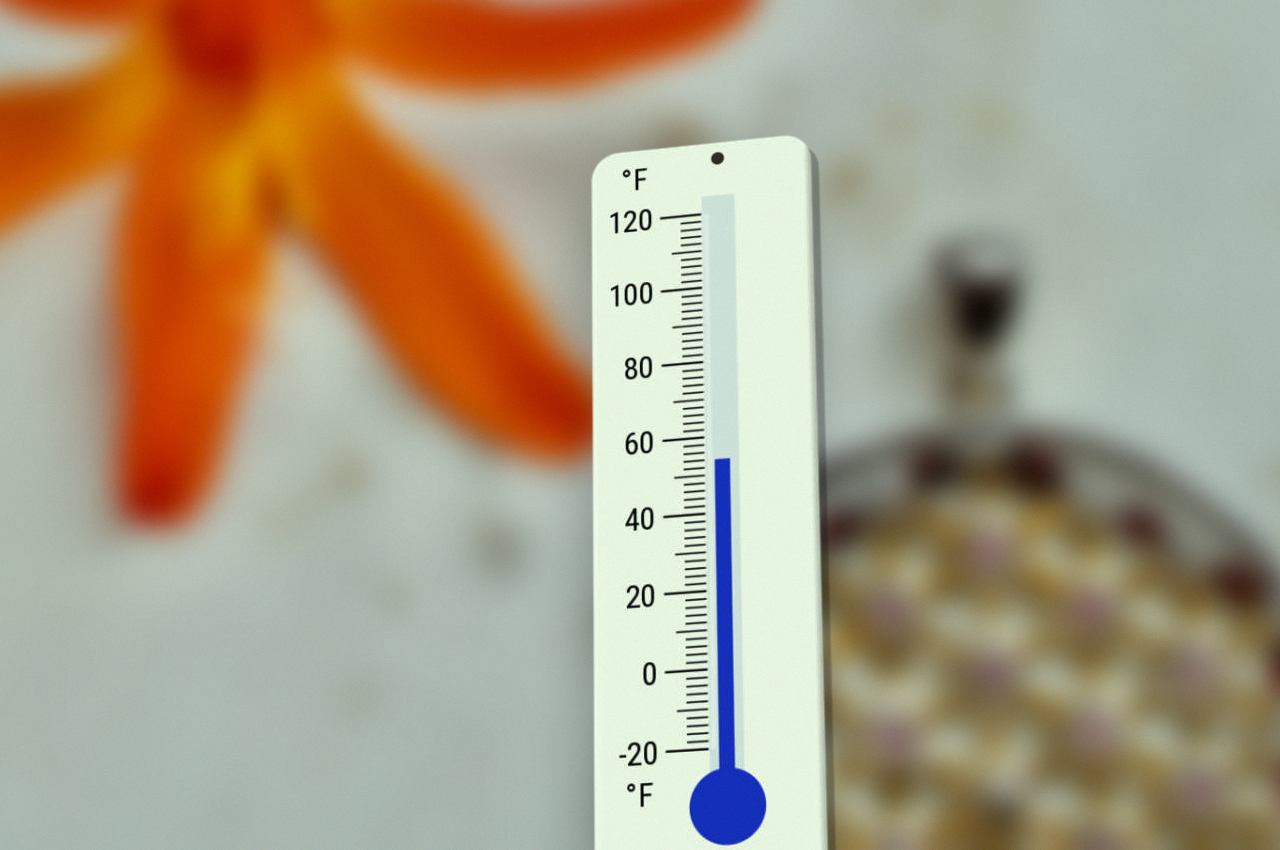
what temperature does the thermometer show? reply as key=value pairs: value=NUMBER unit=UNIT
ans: value=54 unit=°F
